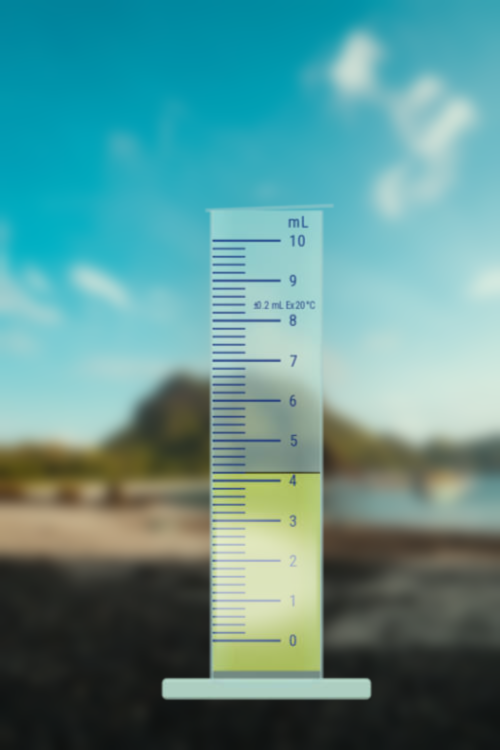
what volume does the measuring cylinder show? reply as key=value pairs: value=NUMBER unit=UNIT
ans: value=4.2 unit=mL
